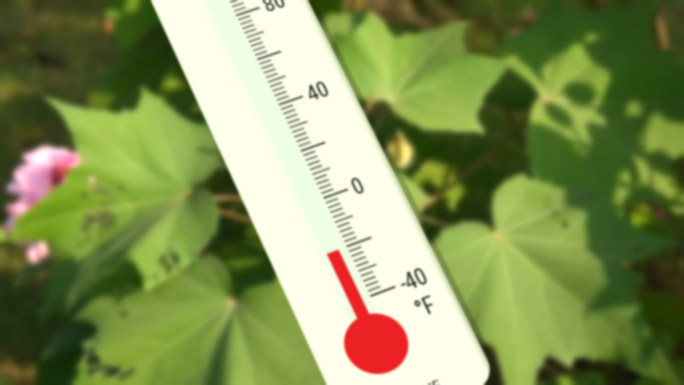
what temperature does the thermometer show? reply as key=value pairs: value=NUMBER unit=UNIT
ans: value=-20 unit=°F
